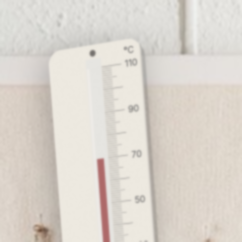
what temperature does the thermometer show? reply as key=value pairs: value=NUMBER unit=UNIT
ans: value=70 unit=°C
